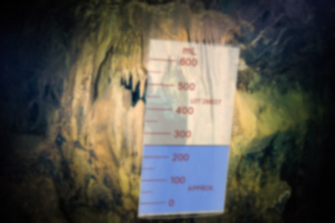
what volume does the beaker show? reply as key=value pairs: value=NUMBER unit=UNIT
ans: value=250 unit=mL
